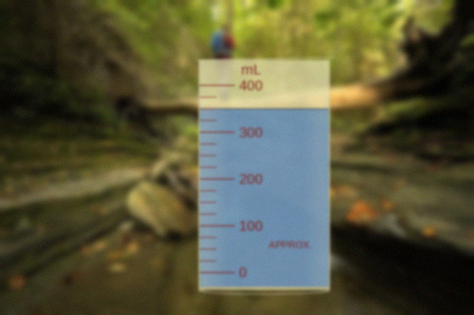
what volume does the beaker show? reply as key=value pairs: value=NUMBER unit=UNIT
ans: value=350 unit=mL
